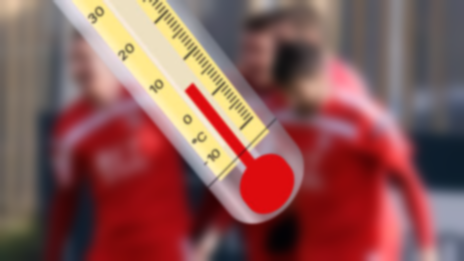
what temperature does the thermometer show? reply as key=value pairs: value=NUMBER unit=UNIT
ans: value=5 unit=°C
